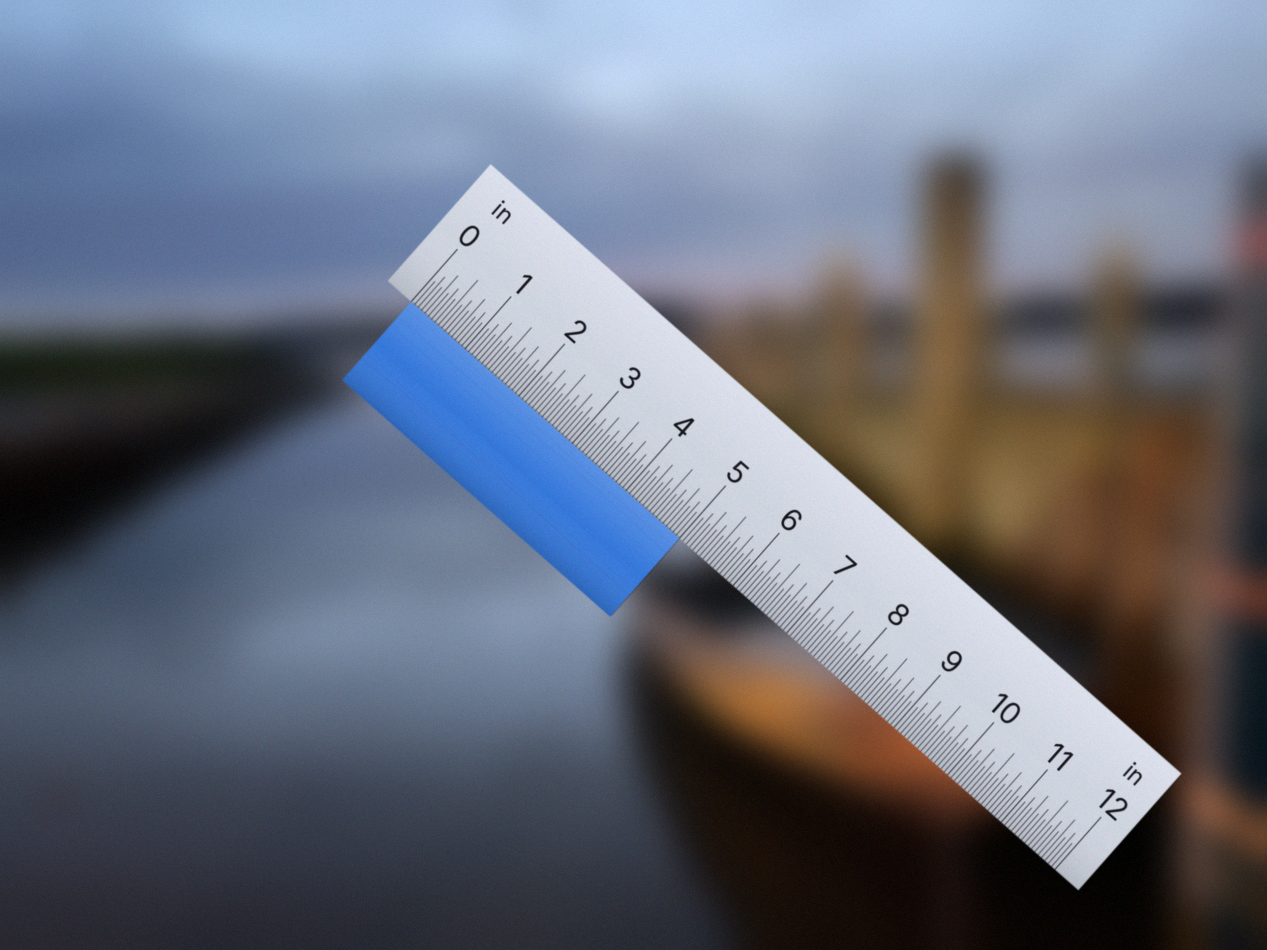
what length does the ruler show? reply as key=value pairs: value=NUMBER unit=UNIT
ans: value=5 unit=in
